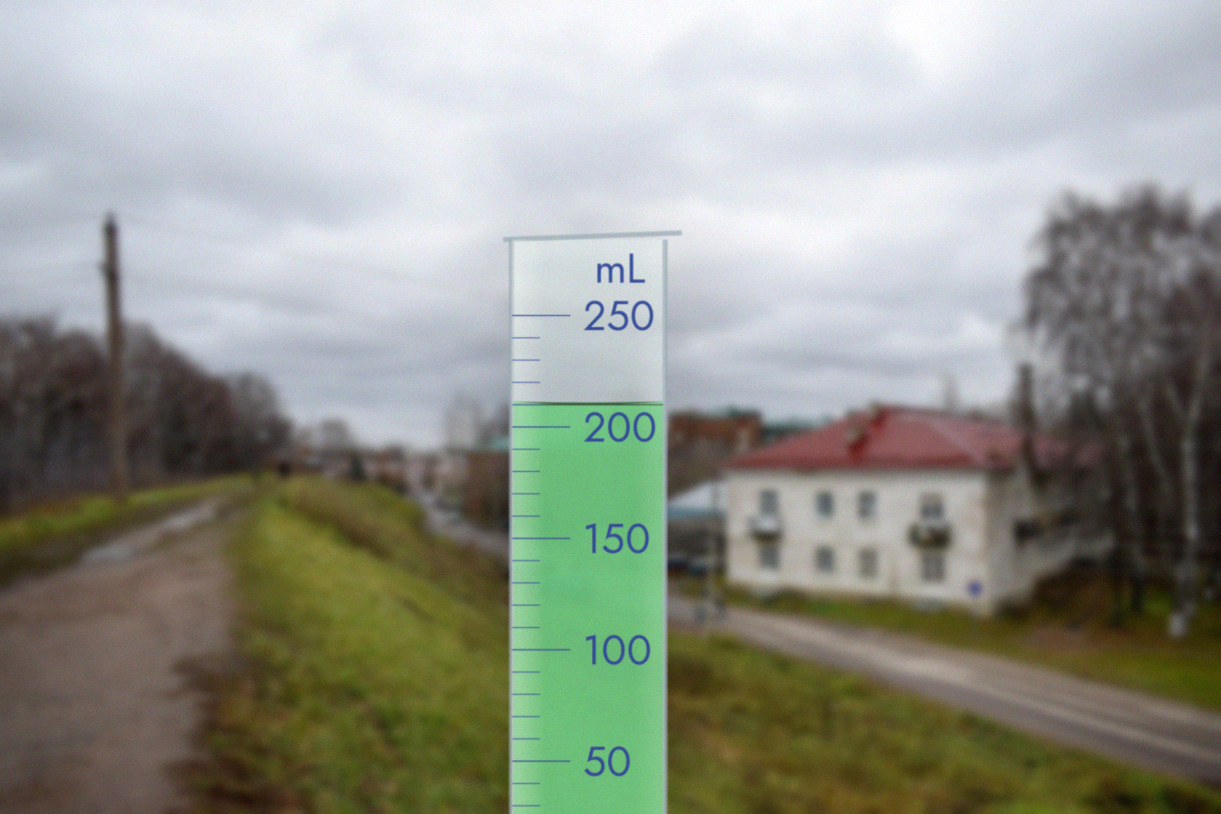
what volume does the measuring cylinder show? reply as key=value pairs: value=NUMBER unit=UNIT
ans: value=210 unit=mL
